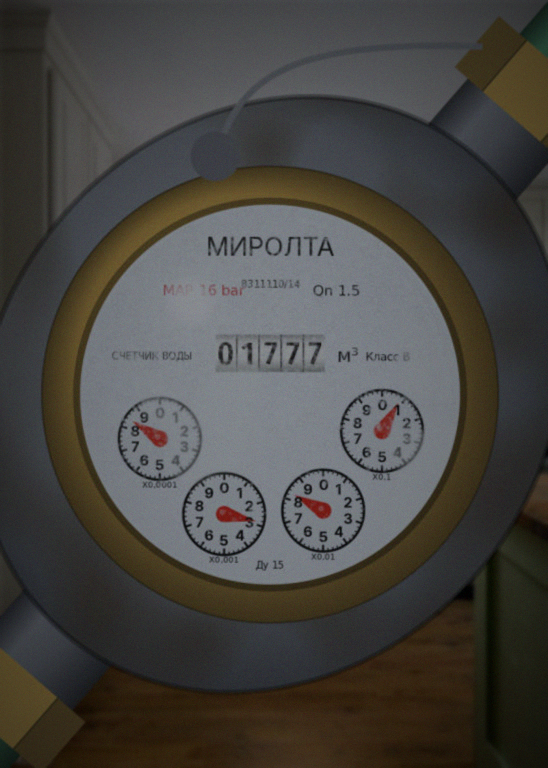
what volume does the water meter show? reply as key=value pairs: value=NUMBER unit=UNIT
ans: value=1777.0828 unit=m³
